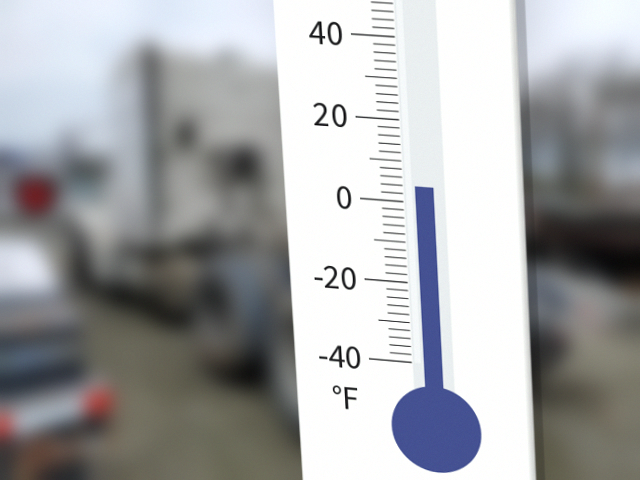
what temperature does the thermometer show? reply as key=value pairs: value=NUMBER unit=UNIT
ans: value=4 unit=°F
